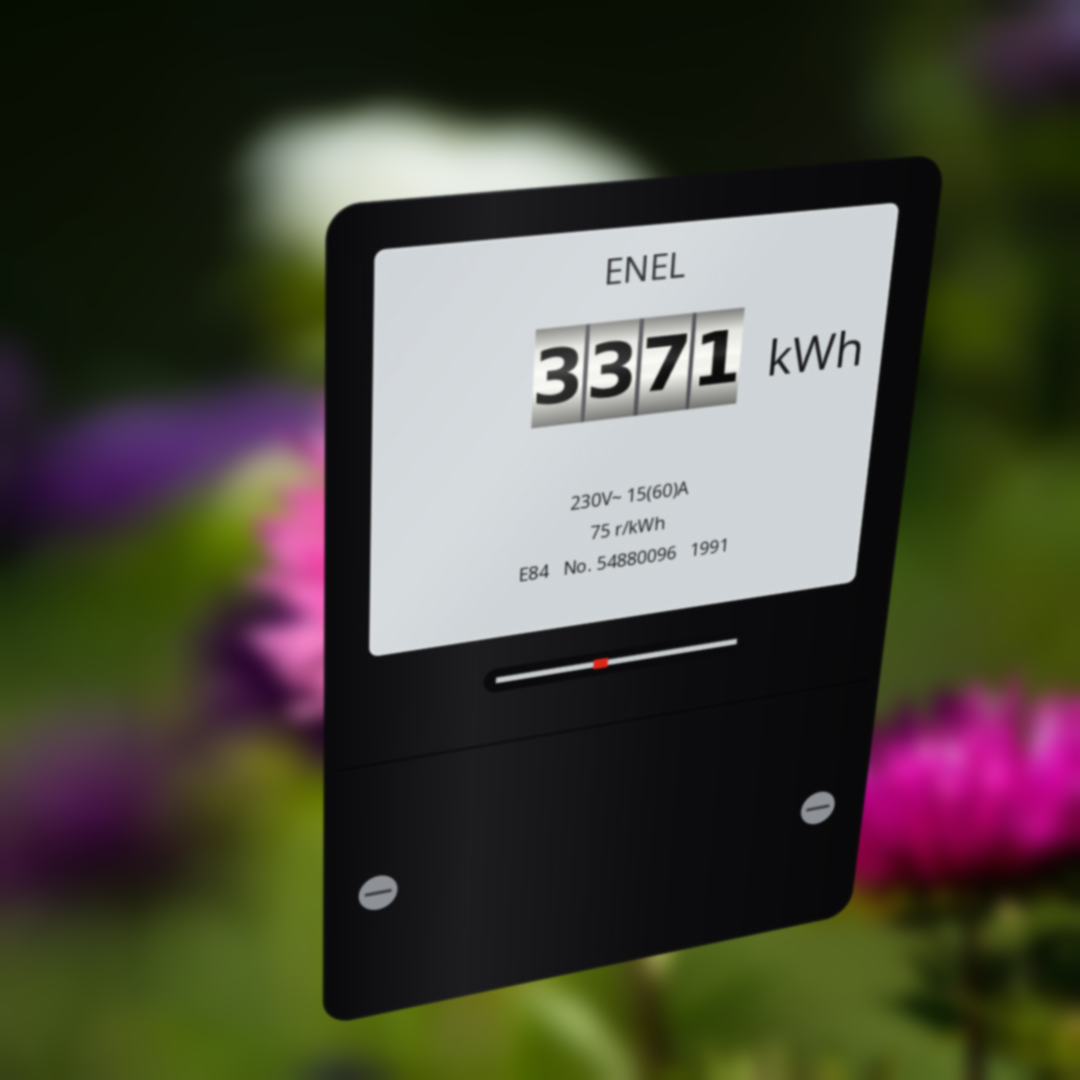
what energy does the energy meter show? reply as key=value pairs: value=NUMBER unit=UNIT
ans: value=3371 unit=kWh
